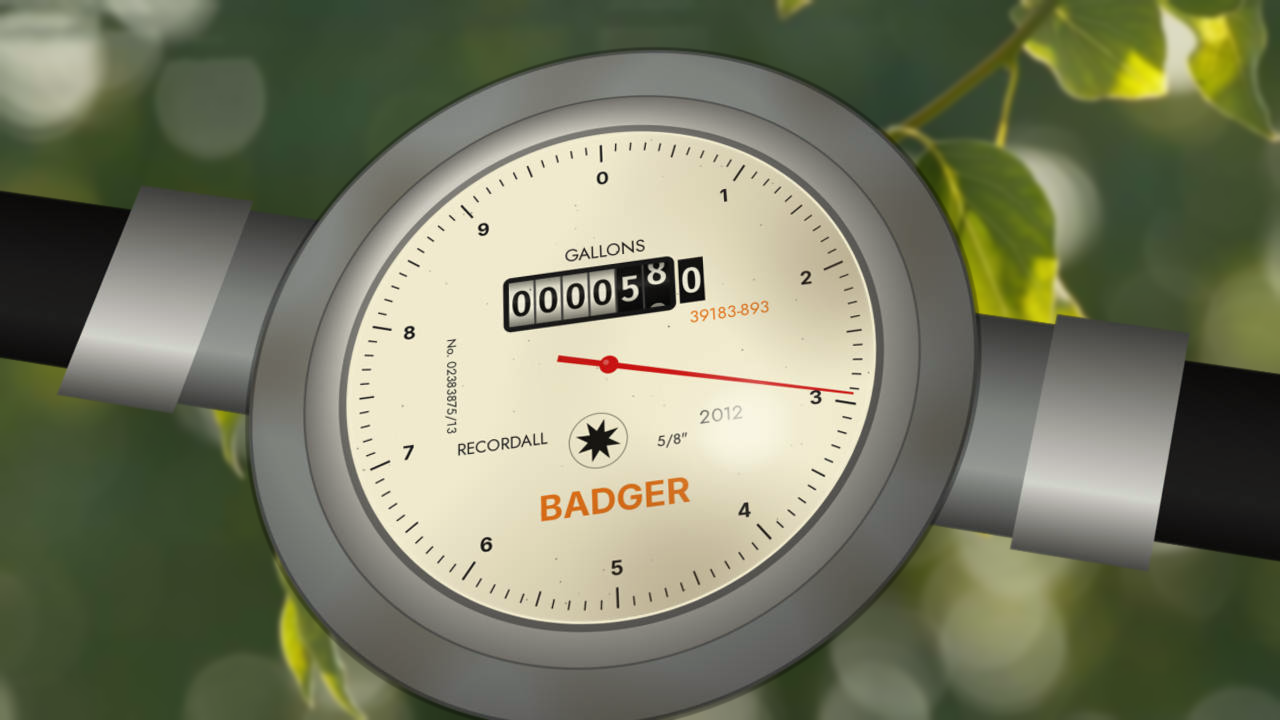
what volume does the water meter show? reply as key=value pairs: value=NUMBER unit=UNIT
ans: value=582.9 unit=gal
